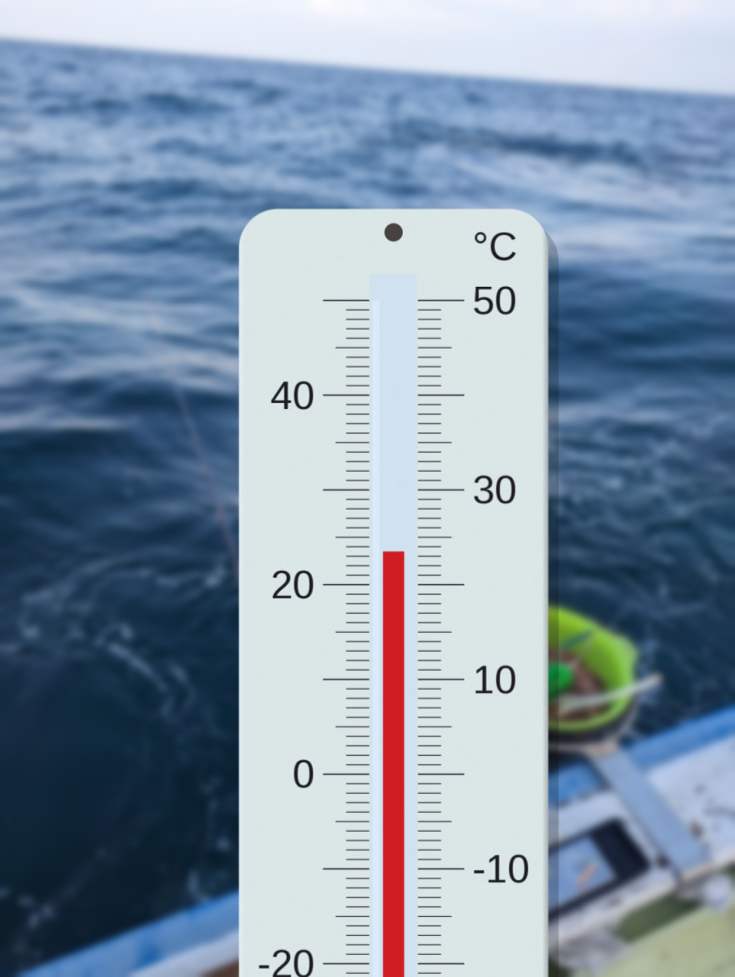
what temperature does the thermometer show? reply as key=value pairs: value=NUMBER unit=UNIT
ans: value=23.5 unit=°C
